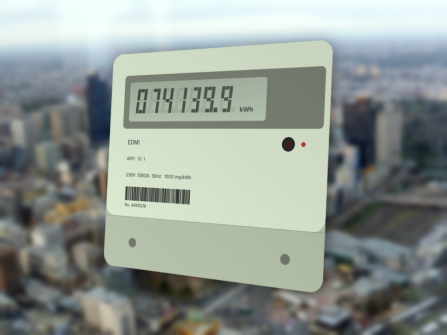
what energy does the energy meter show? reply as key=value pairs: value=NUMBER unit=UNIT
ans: value=74139.9 unit=kWh
